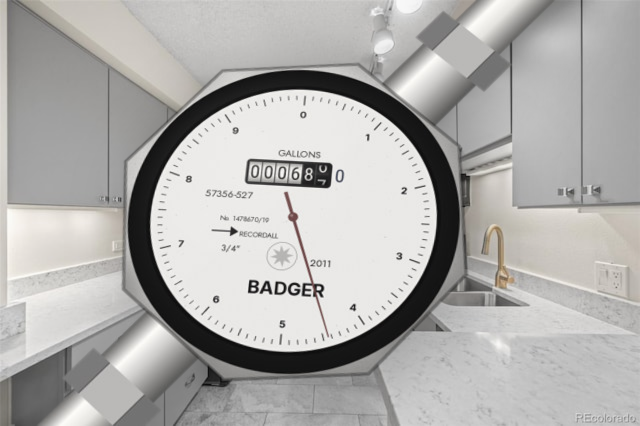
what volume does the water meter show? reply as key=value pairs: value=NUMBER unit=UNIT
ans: value=6864.4 unit=gal
